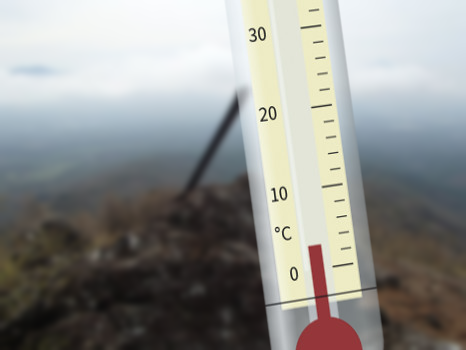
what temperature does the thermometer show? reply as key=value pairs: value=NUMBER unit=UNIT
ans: value=3 unit=°C
